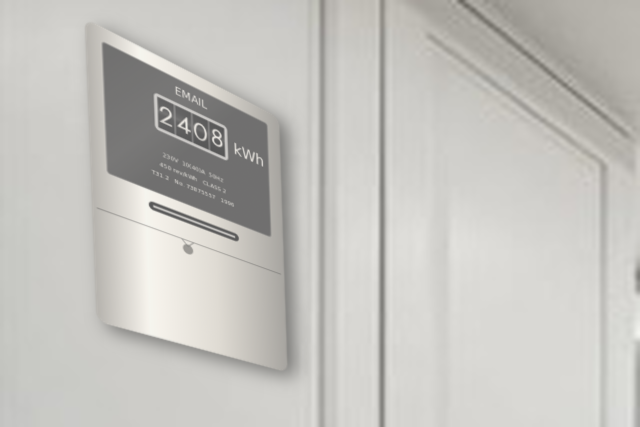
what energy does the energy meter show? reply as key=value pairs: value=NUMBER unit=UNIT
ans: value=2408 unit=kWh
